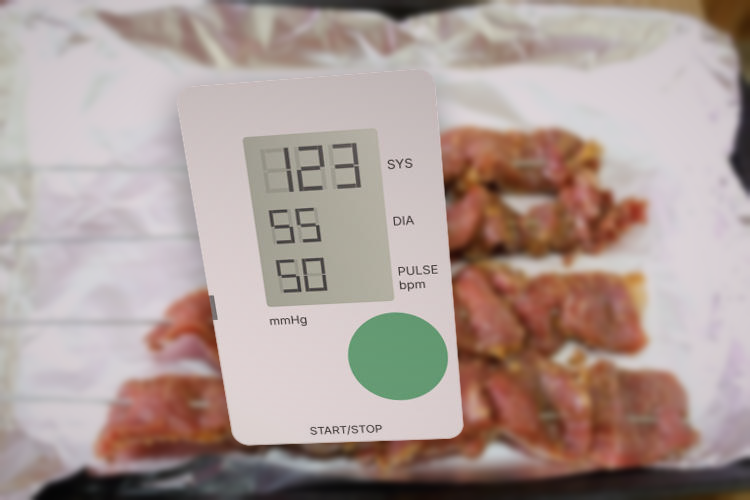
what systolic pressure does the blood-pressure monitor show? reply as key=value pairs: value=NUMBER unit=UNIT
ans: value=123 unit=mmHg
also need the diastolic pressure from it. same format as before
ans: value=55 unit=mmHg
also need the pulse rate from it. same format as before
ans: value=50 unit=bpm
